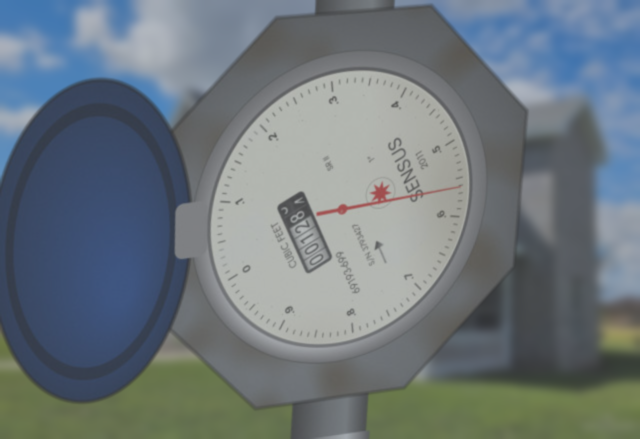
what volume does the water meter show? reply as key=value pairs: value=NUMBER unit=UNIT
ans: value=1283.56 unit=ft³
